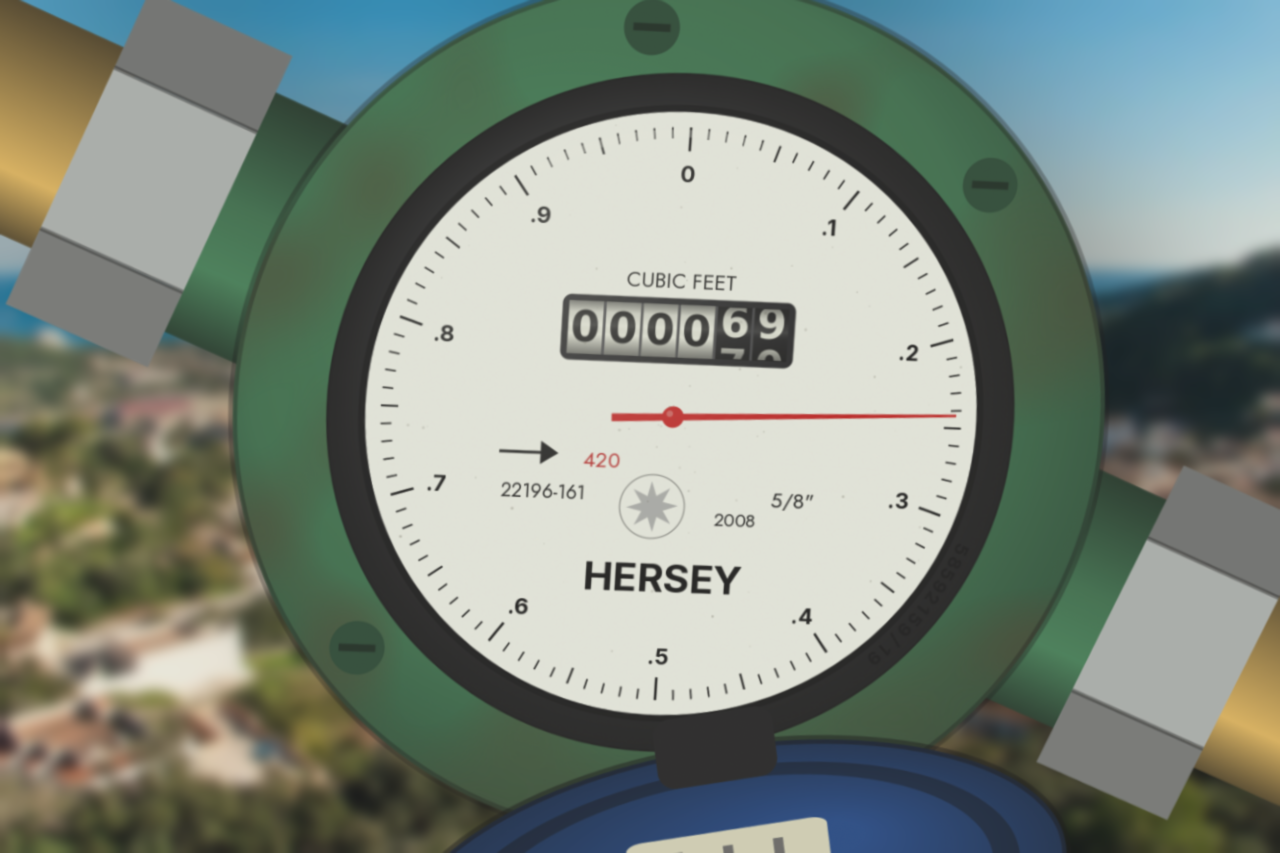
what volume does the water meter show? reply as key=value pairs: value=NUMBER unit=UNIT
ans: value=69.24 unit=ft³
